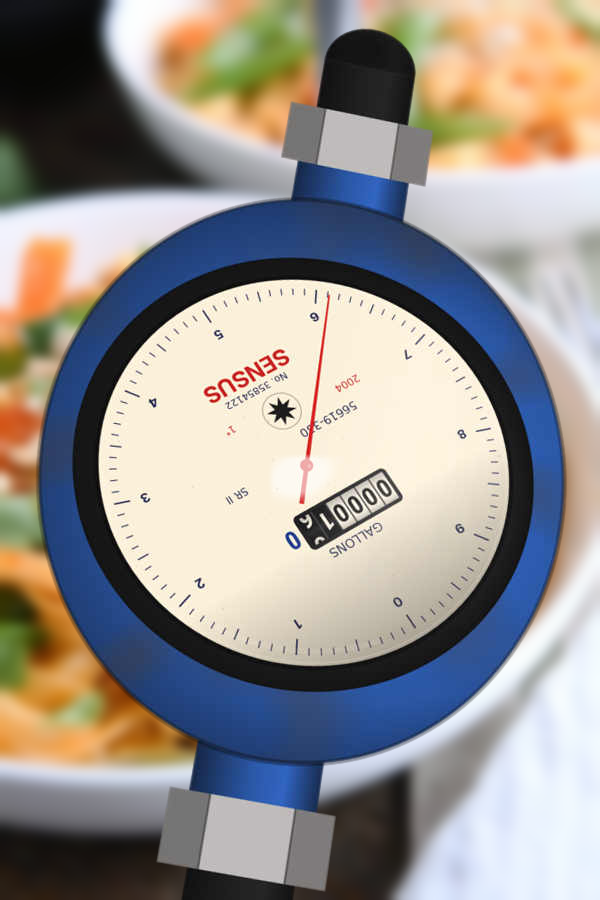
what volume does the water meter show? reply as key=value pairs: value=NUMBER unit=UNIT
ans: value=156.1 unit=gal
